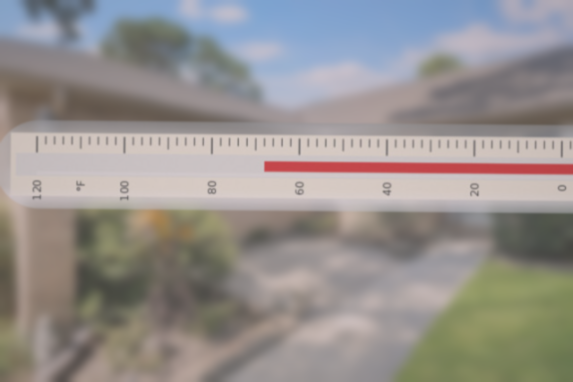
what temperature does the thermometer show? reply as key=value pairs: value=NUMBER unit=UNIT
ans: value=68 unit=°F
